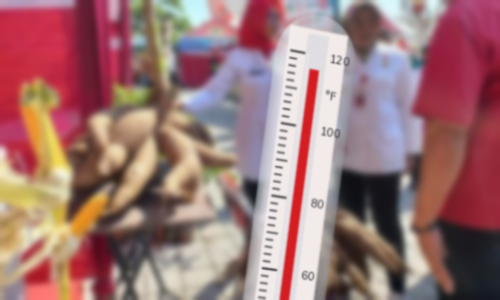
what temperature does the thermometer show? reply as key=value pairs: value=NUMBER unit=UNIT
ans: value=116 unit=°F
